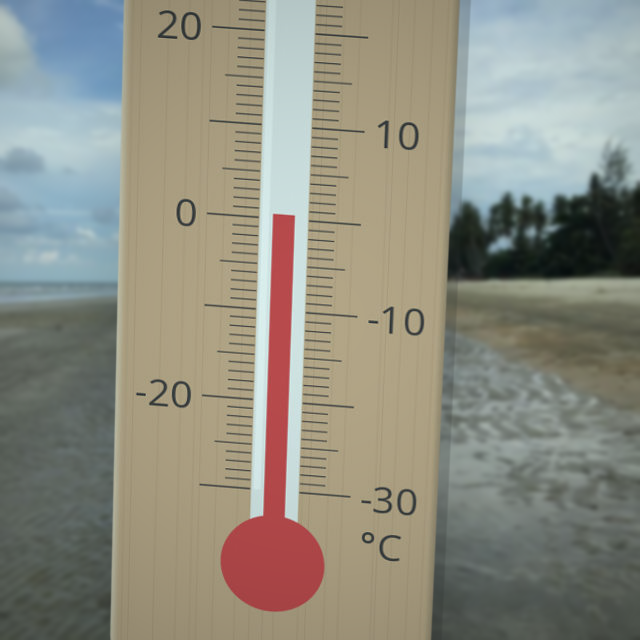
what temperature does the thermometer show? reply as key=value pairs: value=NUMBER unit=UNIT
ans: value=0.5 unit=°C
